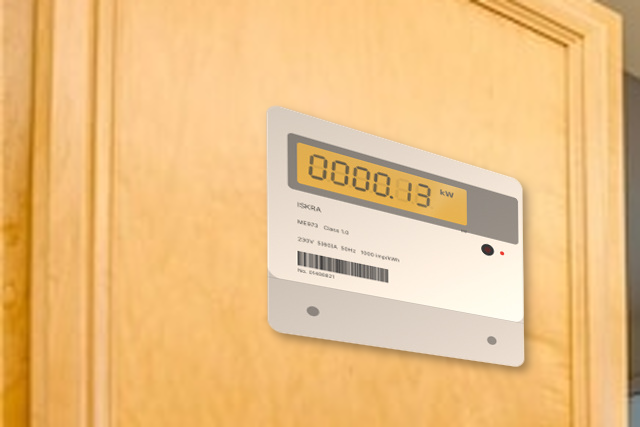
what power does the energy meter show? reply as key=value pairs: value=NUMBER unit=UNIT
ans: value=0.13 unit=kW
